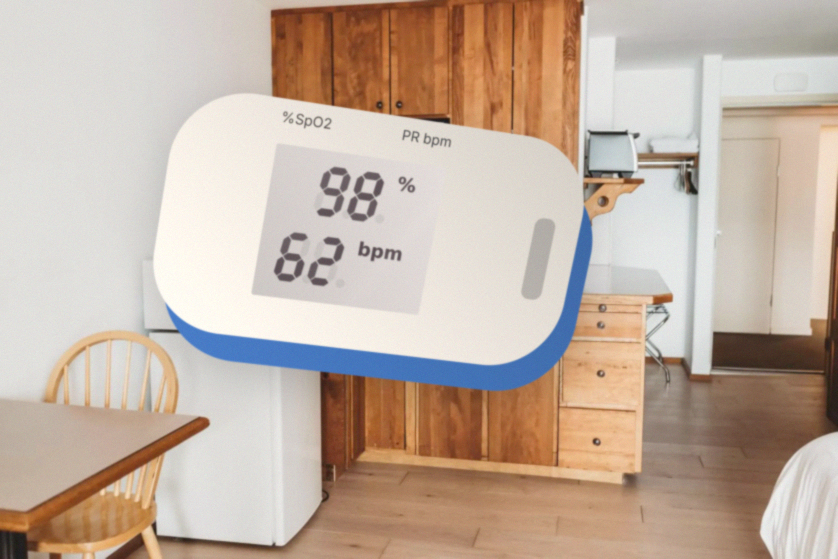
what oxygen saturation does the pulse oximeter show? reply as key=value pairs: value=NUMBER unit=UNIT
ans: value=98 unit=%
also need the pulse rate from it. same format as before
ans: value=62 unit=bpm
